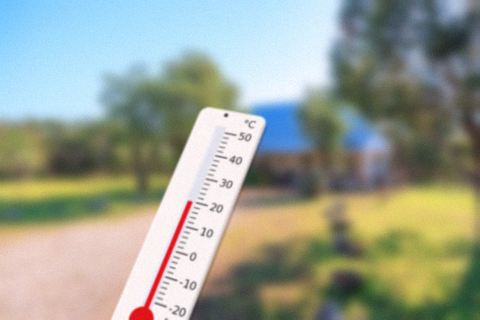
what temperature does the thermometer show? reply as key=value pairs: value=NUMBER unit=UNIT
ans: value=20 unit=°C
